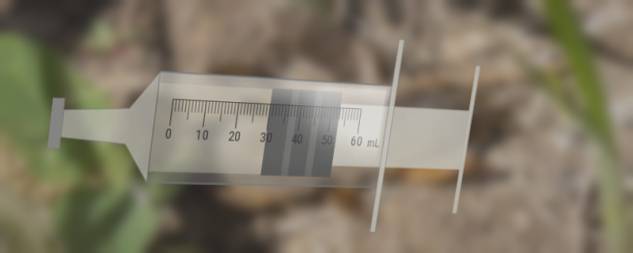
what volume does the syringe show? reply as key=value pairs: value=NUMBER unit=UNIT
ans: value=30 unit=mL
